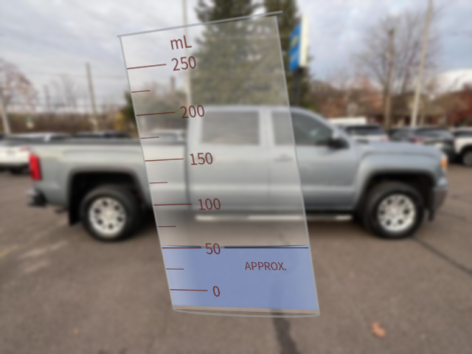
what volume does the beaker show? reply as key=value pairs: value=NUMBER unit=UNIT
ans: value=50 unit=mL
